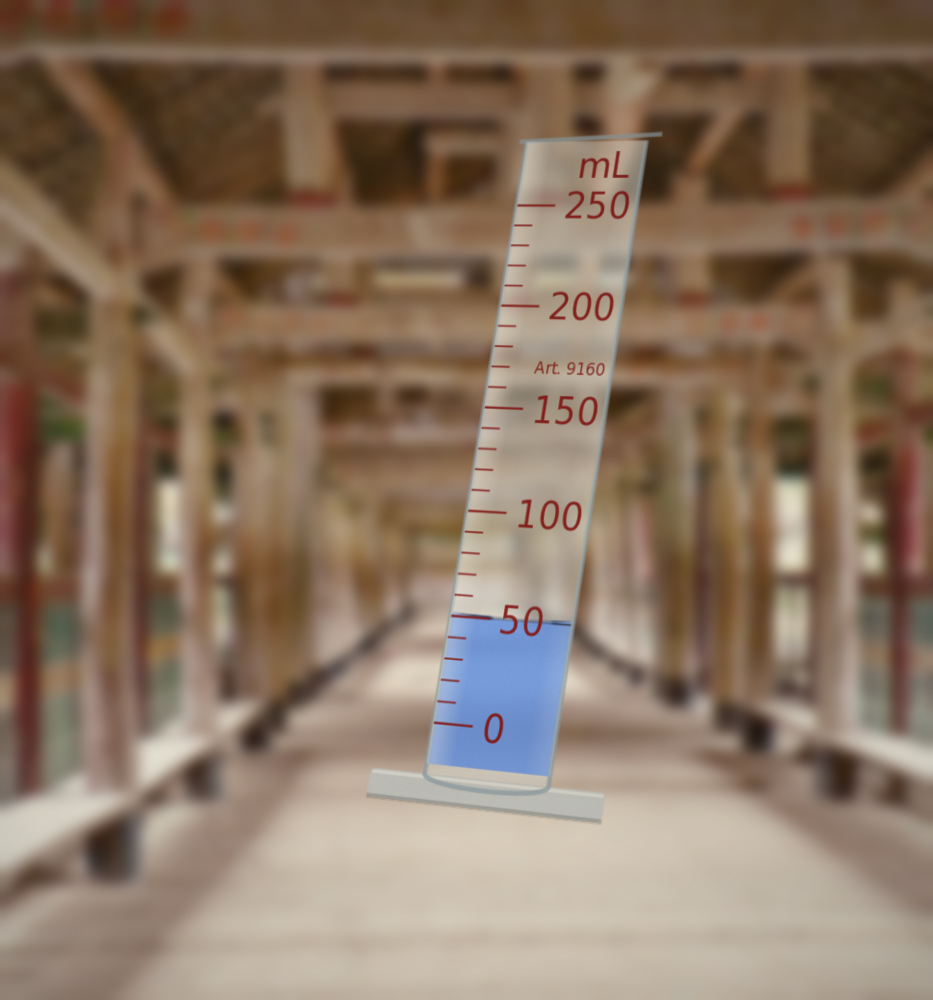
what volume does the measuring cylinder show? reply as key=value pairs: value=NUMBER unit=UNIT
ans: value=50 unit=mL
